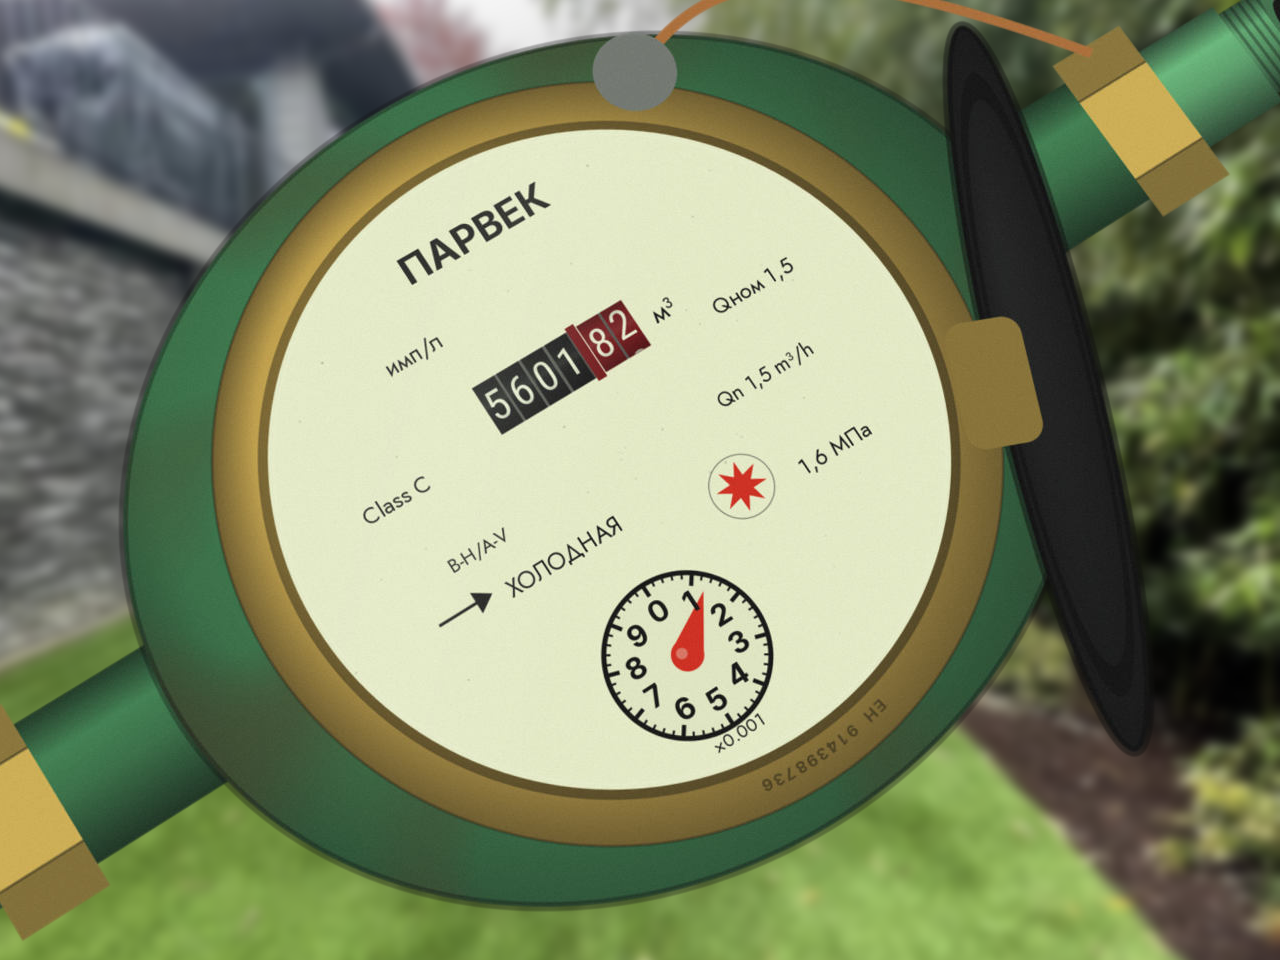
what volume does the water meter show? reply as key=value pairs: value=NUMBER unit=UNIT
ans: value=5601.821 unit=m³
